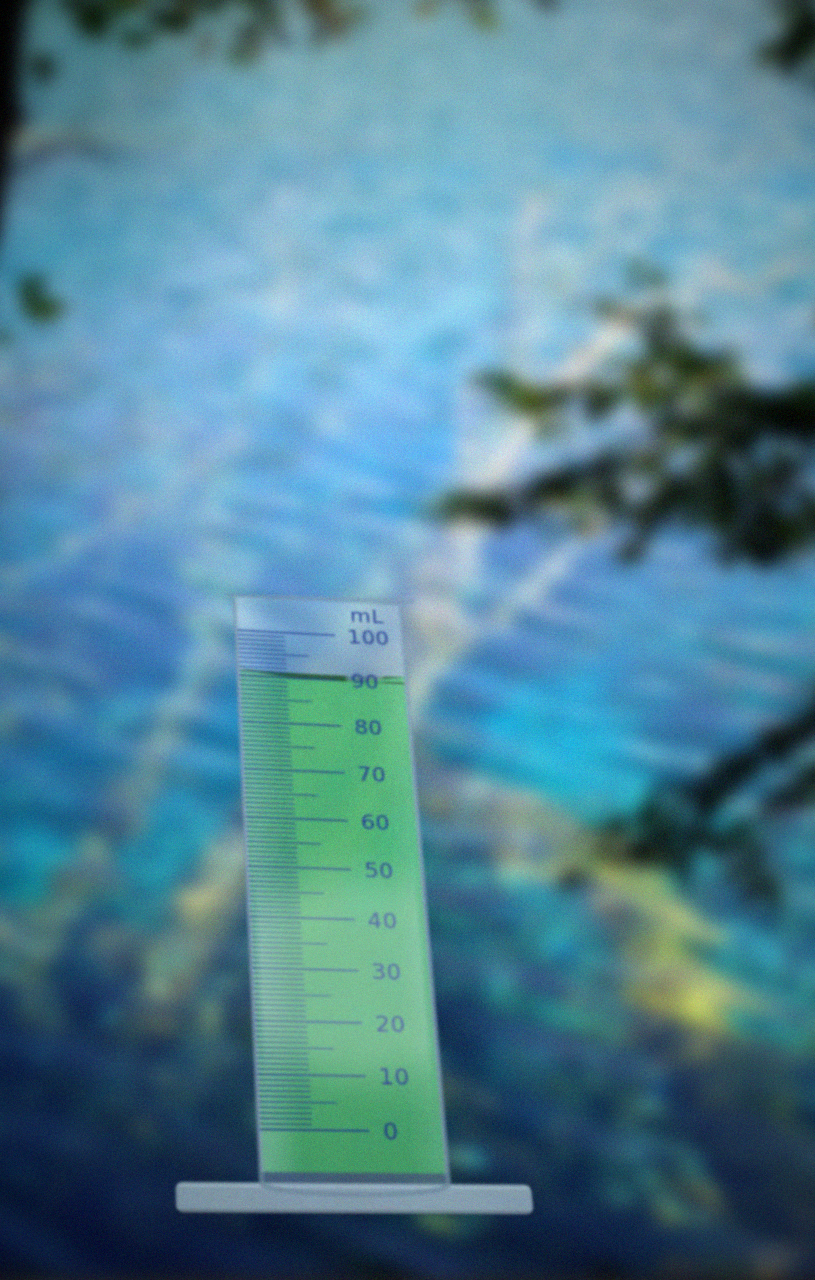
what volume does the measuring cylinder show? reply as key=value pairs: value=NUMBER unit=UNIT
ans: value=90 unit=mL
